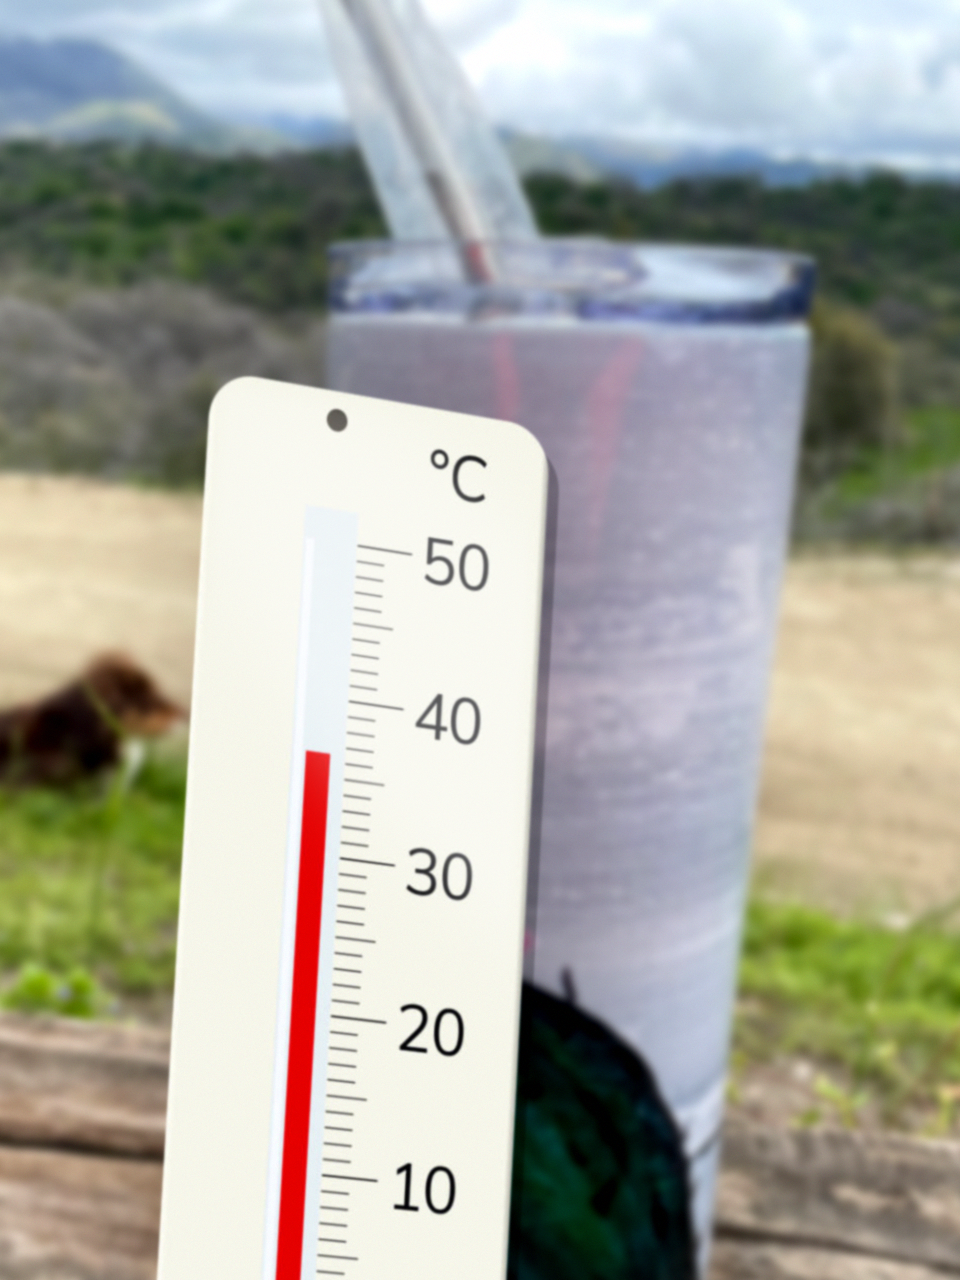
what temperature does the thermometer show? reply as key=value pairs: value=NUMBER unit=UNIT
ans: value=36.5 unit=°C
